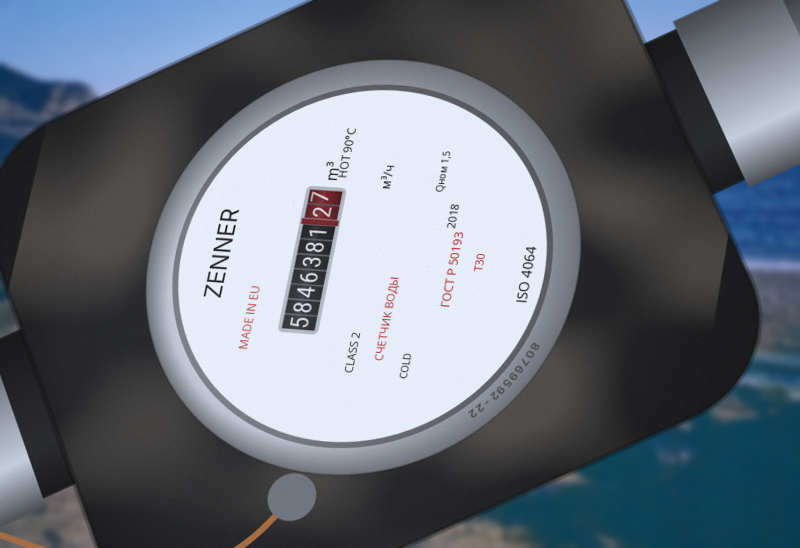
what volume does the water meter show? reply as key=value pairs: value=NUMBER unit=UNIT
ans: value=5846381.27 unit=m³
